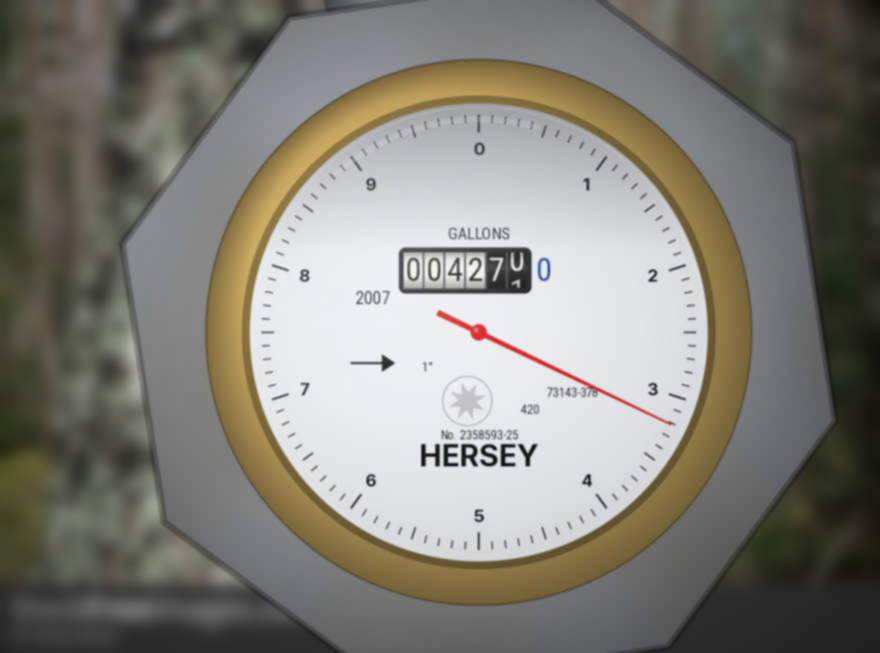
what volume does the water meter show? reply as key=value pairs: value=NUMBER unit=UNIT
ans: value=42703.2 unit=gal
